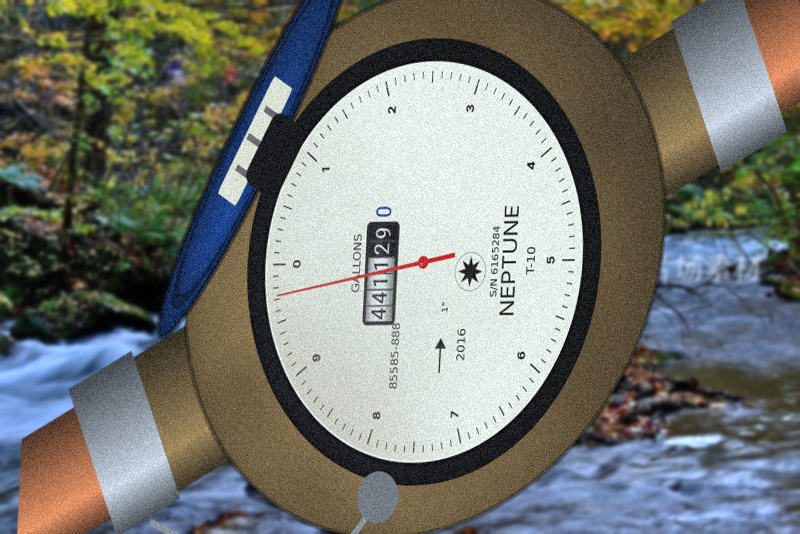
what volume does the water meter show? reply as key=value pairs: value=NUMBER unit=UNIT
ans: value=4411289.7 unit=gal
